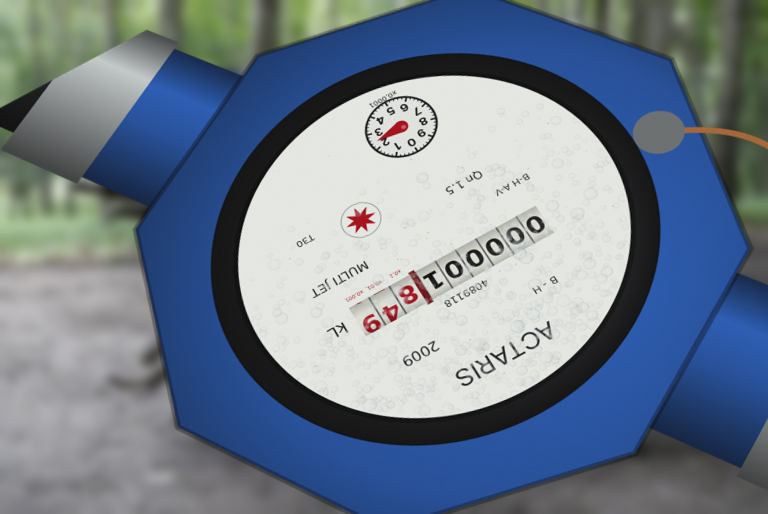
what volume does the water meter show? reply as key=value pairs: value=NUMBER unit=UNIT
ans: value=1.8492 unit=kL
